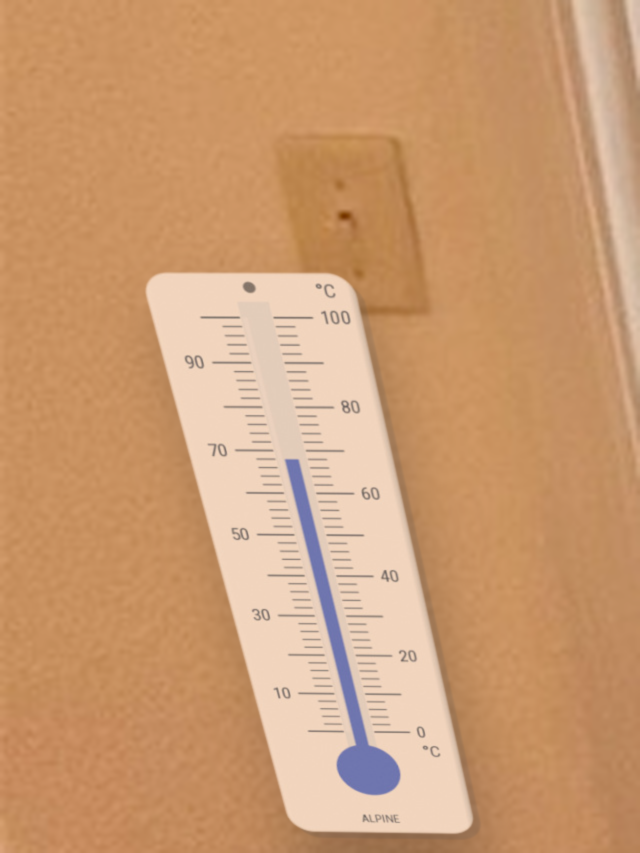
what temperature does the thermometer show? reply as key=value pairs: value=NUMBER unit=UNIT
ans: value=68 unit=°C
